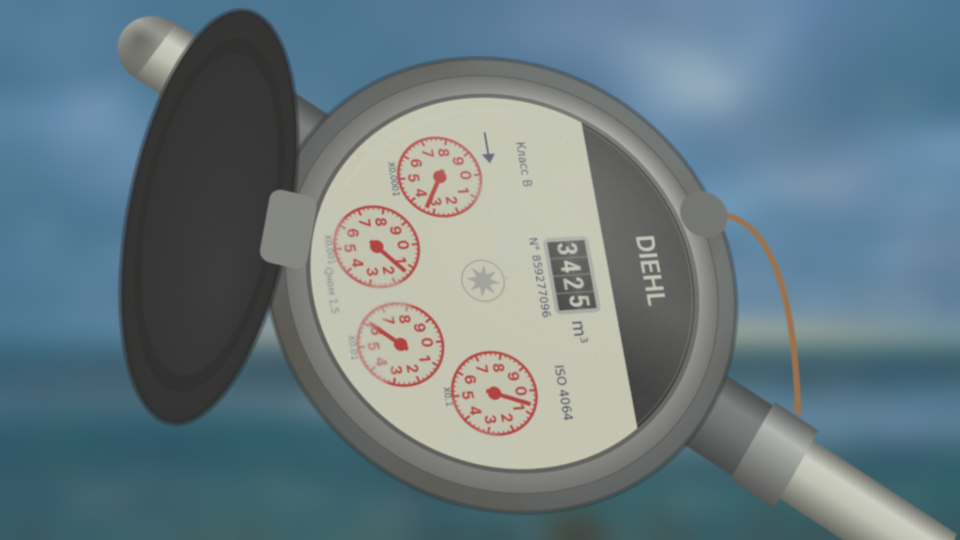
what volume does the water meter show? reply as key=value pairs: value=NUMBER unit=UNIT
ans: value=3425.0613 unit=m³
